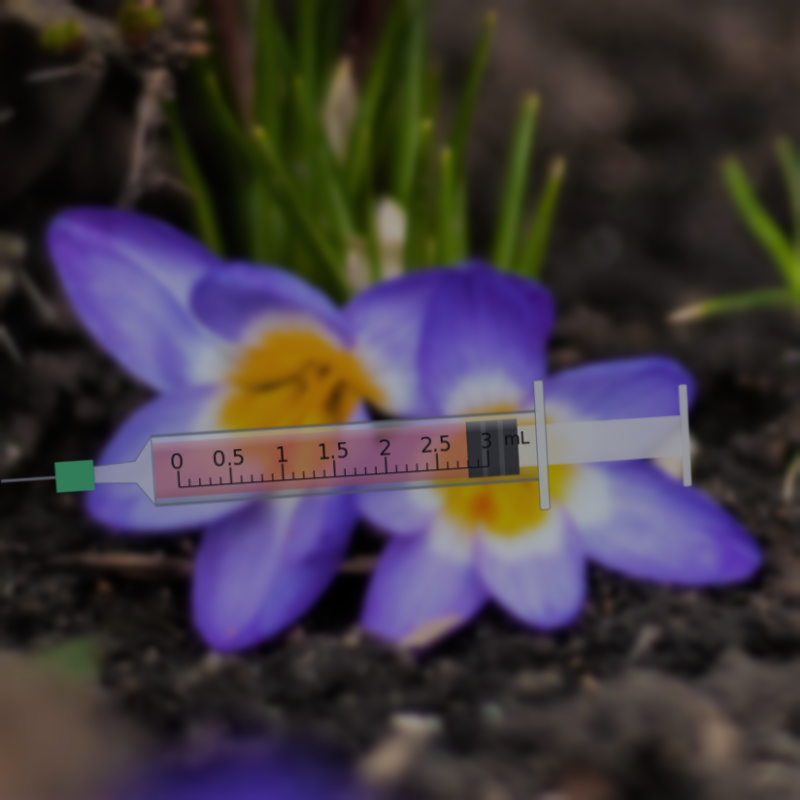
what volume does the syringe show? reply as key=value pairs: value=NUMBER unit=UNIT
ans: value=2.8 unit=mL
